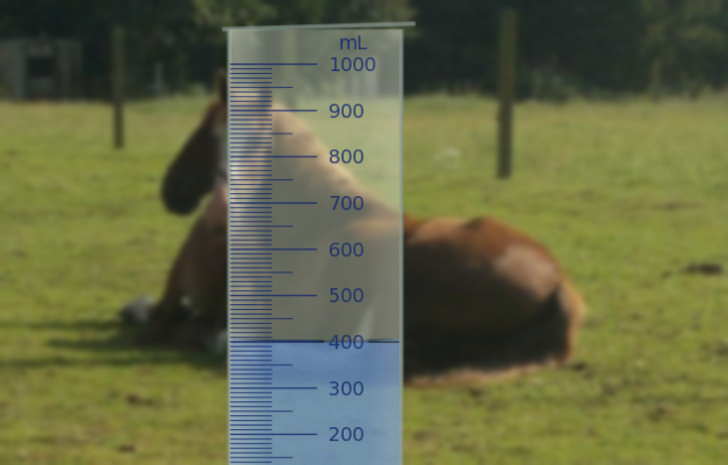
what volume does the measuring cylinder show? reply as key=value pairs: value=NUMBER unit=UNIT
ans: value=400 unit=mL
